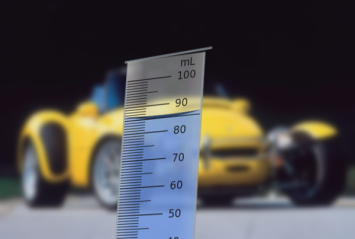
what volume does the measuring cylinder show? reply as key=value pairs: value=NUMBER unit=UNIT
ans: value=85 unit=mL
